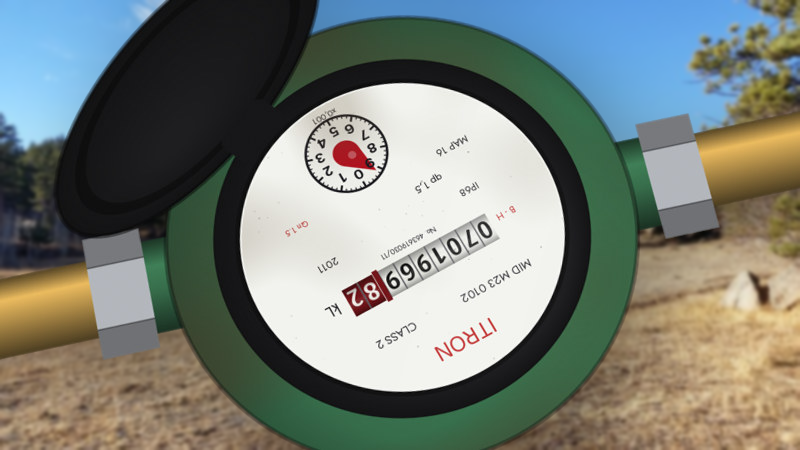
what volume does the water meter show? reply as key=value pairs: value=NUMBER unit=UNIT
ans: value=701969.819 unit=kL
